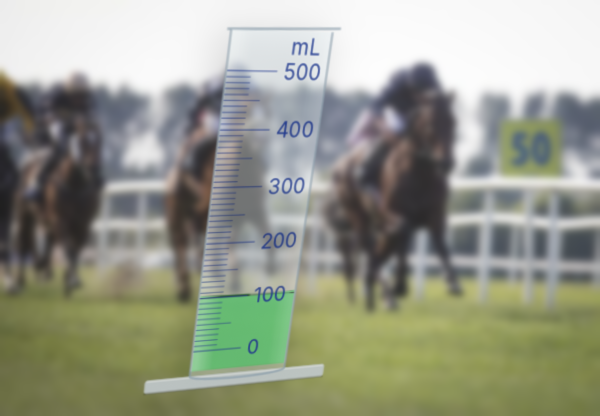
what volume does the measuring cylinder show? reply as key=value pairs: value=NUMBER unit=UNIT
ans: value=100 unit=mL
